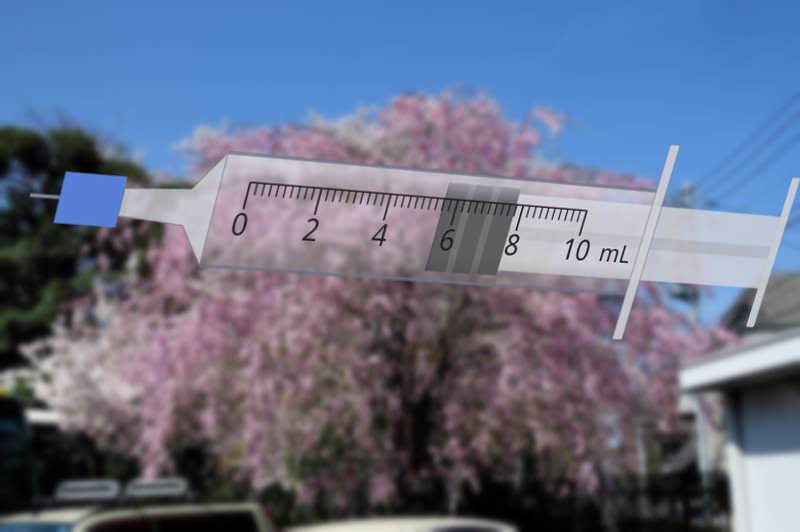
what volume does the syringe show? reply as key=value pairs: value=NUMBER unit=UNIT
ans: value=5.6 unit=mL
